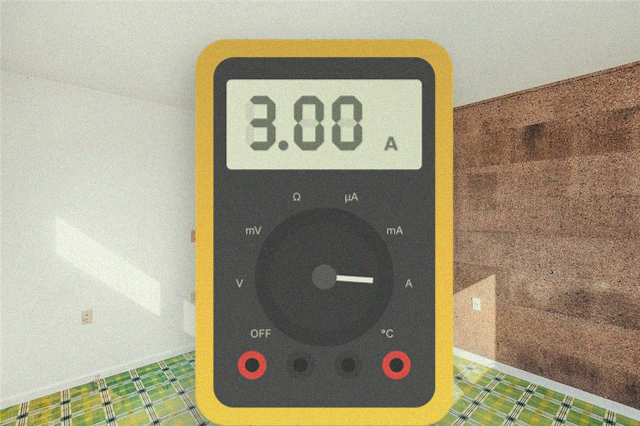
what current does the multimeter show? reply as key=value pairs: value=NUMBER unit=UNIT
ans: value=3.00 unit=A
